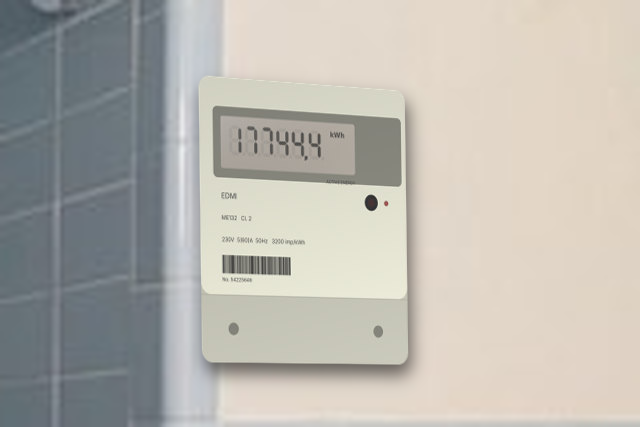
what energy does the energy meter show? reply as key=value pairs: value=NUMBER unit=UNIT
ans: value=17744.4 unit=kWh
